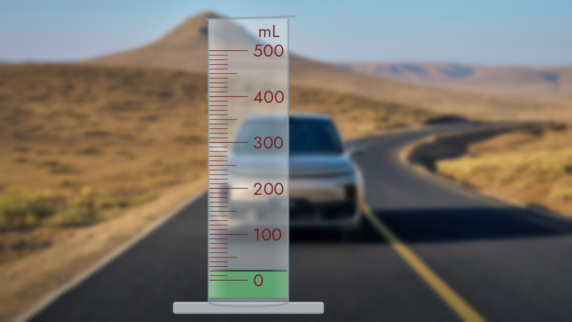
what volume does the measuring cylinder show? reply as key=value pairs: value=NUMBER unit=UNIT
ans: value=20 unit=mL
